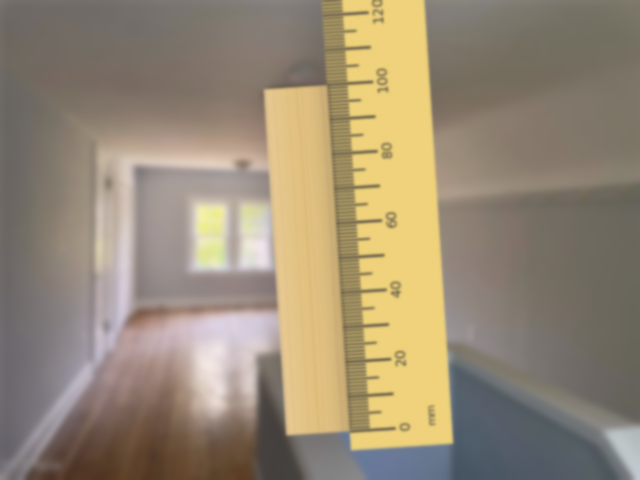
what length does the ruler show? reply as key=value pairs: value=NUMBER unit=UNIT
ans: value=100 unit=mm
